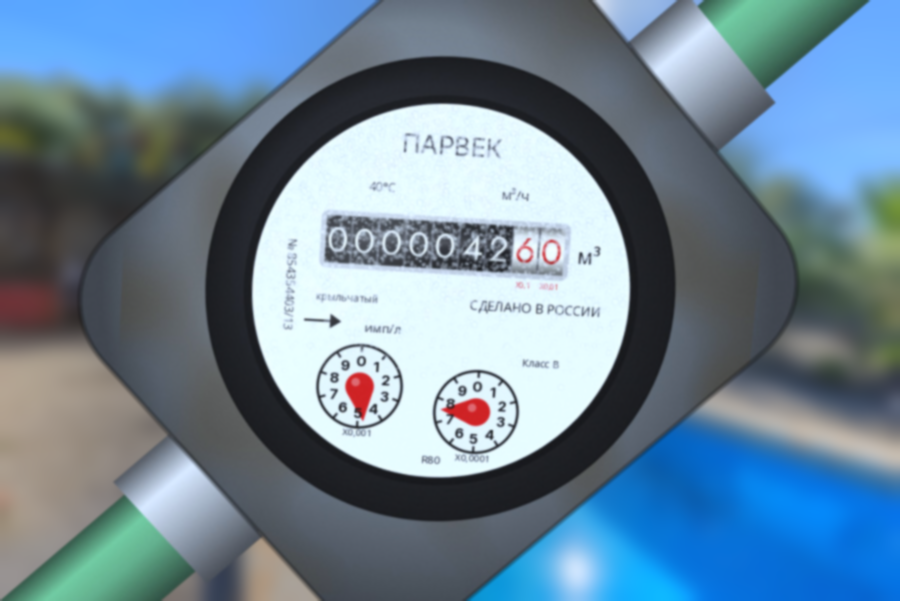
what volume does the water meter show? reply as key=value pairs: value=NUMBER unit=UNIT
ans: value=42.6047 unit=m³
